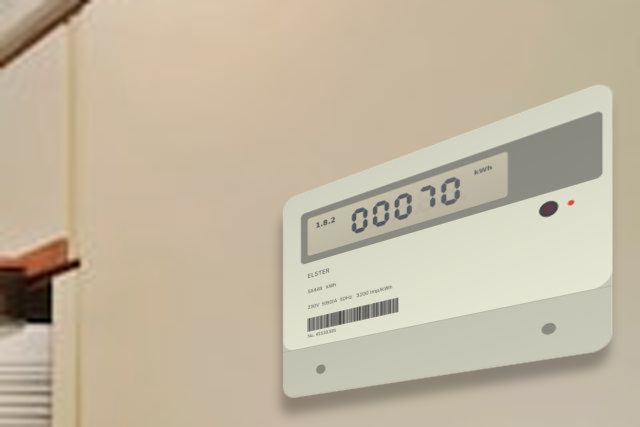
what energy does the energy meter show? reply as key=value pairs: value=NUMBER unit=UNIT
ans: value=70 unit=kWh
